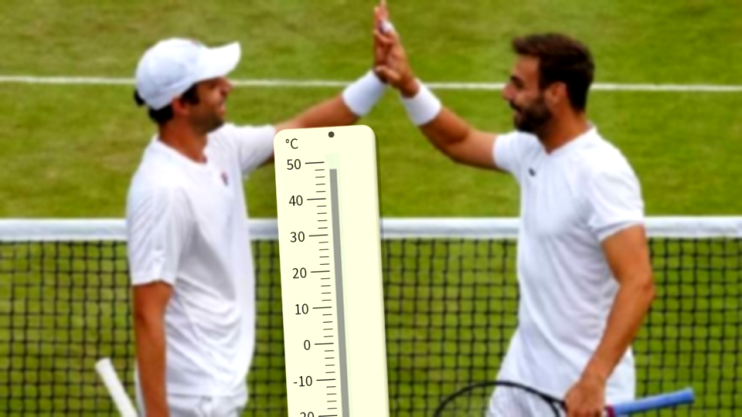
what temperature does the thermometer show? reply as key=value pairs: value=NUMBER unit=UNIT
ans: value=48 unit=°C
